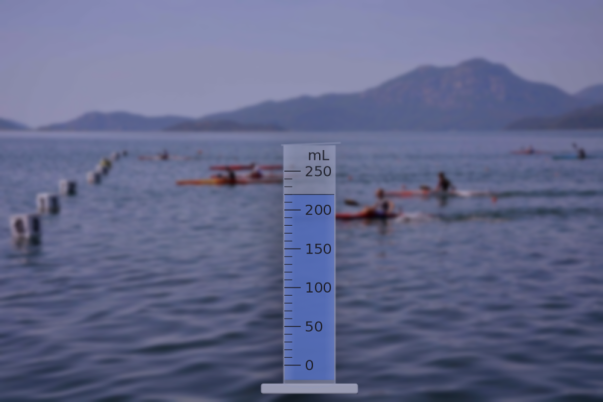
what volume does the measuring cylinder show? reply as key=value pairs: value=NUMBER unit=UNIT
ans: value=220 unit=mL
